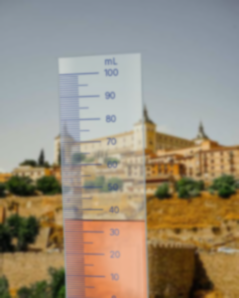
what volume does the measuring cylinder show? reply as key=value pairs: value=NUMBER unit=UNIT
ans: value=35 unit=mL
